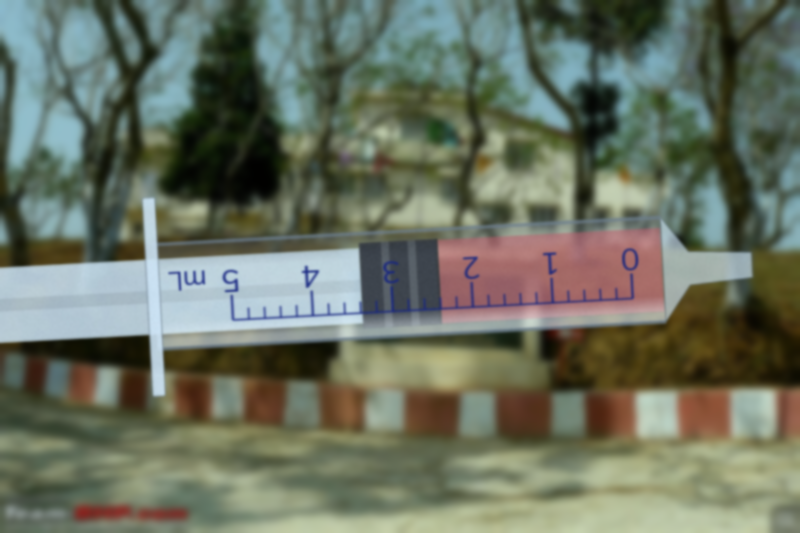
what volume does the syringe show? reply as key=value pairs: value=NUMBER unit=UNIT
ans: value=2.4 unit=mL
